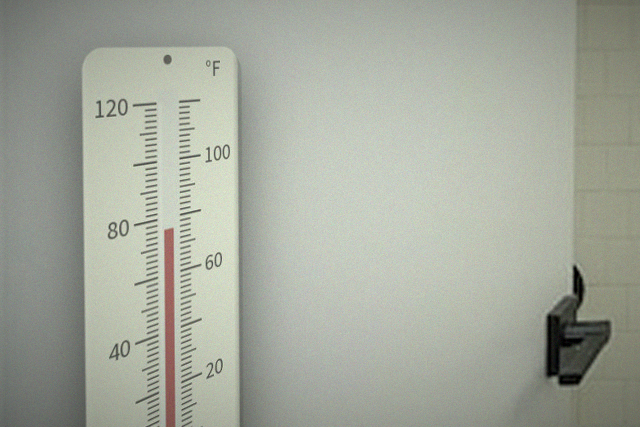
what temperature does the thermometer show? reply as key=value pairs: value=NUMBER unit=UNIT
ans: value=76 unit=°F
